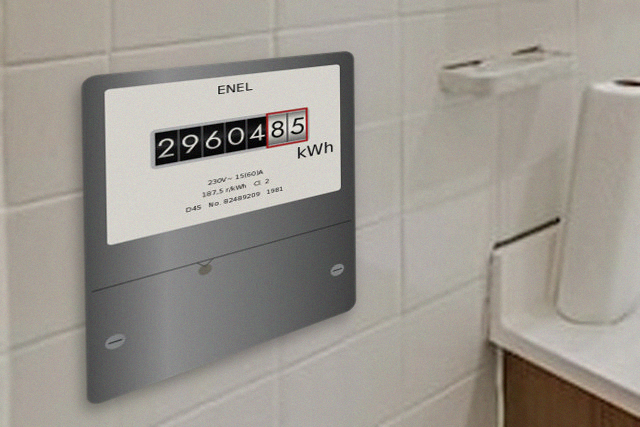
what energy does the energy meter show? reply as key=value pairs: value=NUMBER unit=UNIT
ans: value=29604.85 unit=kWh
